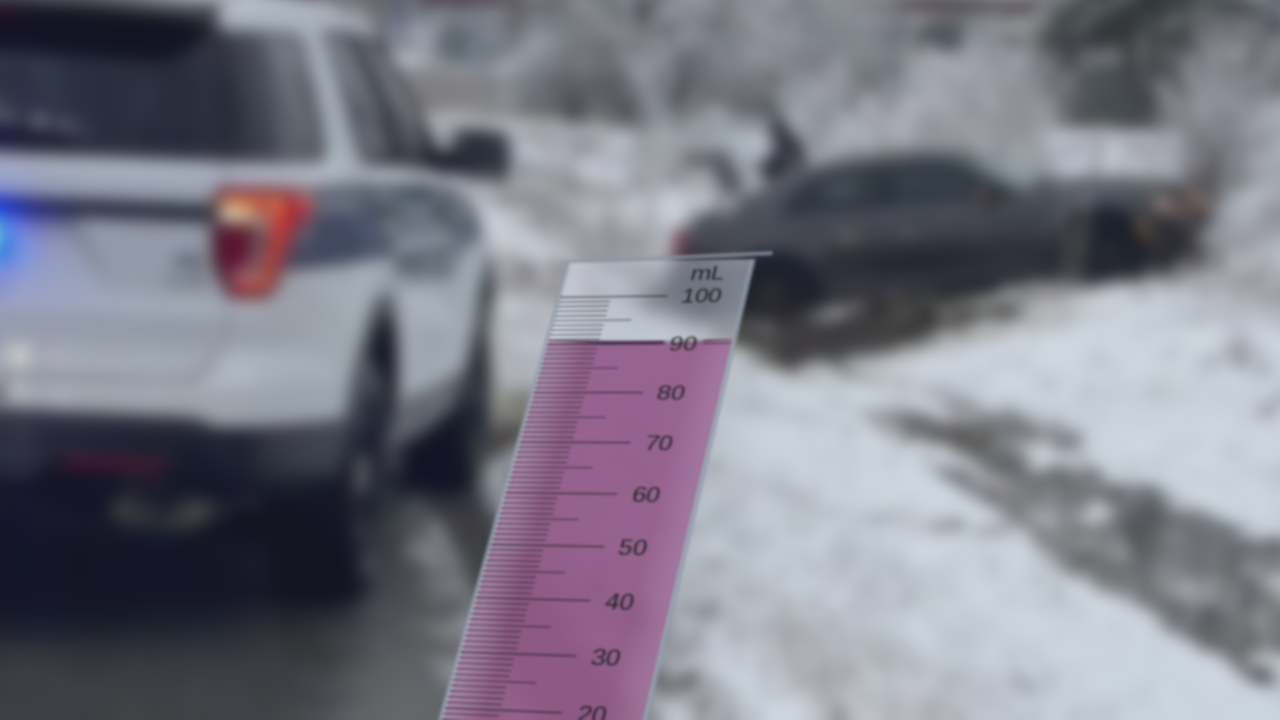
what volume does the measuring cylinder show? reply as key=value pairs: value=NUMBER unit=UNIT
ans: value=90 unit=mL
